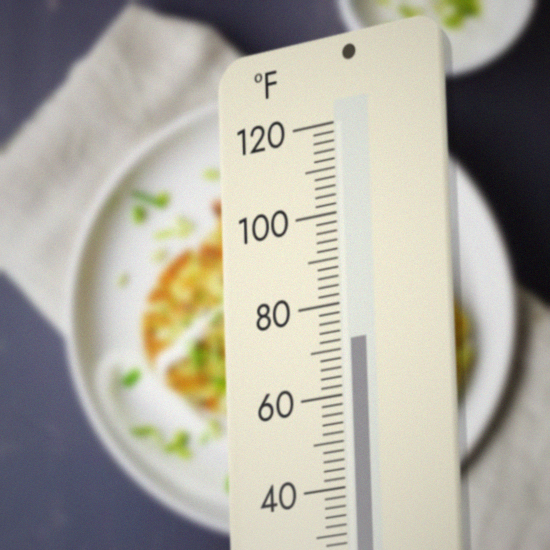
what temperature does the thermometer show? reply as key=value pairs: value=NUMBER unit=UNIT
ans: value=72 unit=°F
